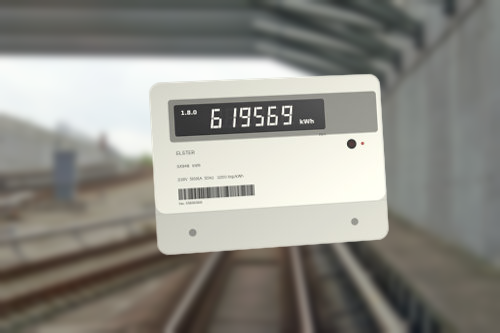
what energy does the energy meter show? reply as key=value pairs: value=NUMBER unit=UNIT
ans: value=619569 unit=kWh
